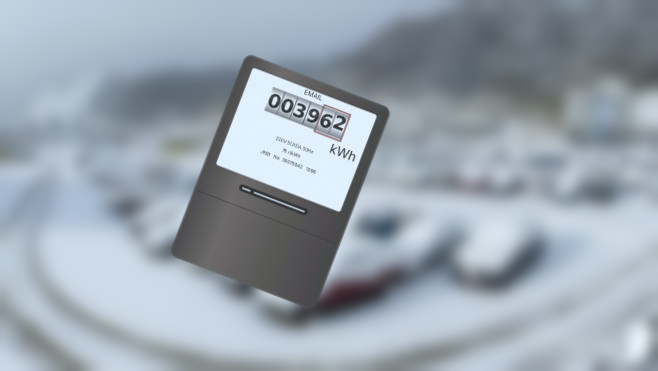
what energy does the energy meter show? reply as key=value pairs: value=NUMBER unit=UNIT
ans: value=39.62 unit=kWh
